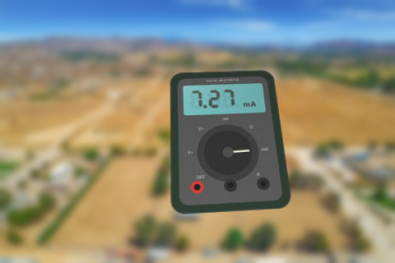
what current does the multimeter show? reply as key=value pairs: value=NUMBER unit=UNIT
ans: value=7.27 unit=mA
